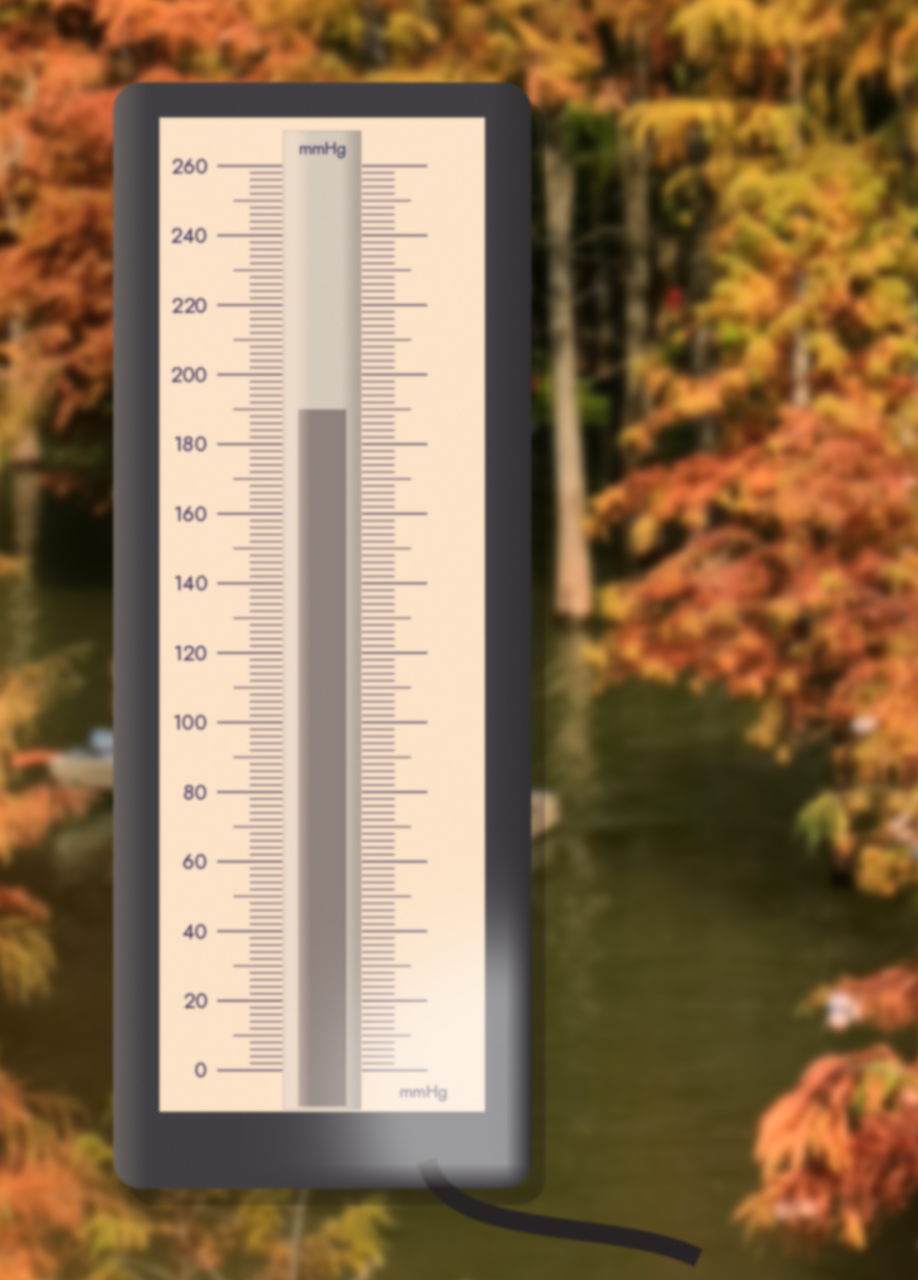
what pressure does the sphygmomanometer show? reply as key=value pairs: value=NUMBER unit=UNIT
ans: value=190 unit=mmHg
